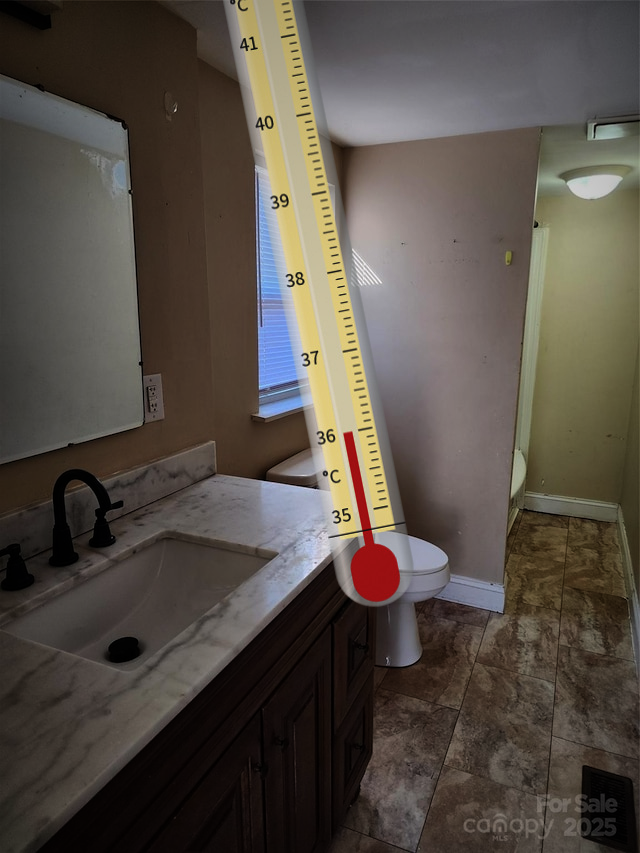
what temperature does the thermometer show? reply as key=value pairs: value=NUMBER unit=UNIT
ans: value=36 unit=°C
